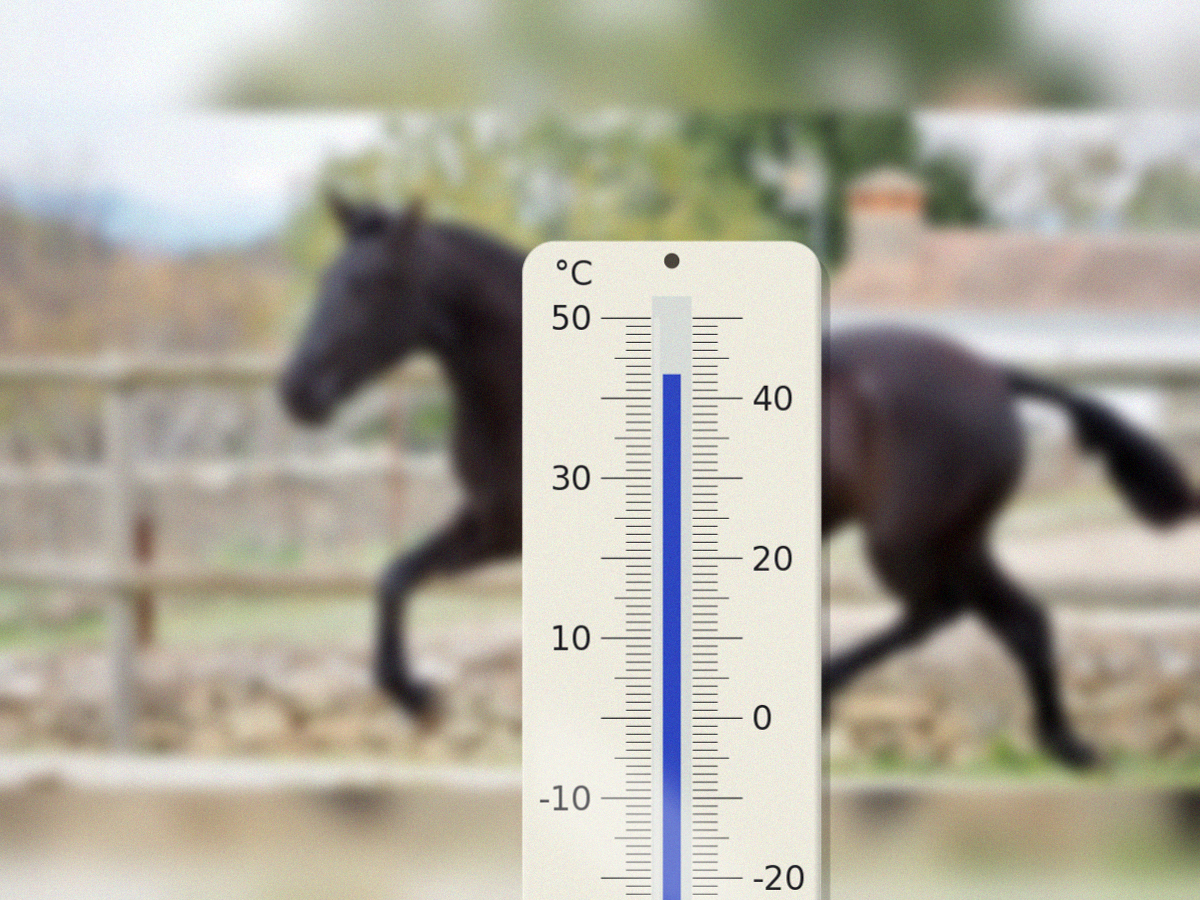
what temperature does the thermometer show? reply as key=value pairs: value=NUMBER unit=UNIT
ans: value=43 unit=°C
